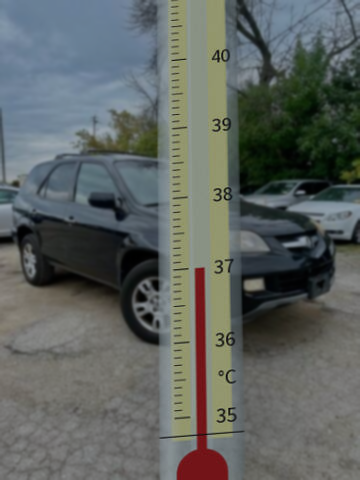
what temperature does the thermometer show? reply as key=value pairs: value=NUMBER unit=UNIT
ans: value=37 unit=°C
